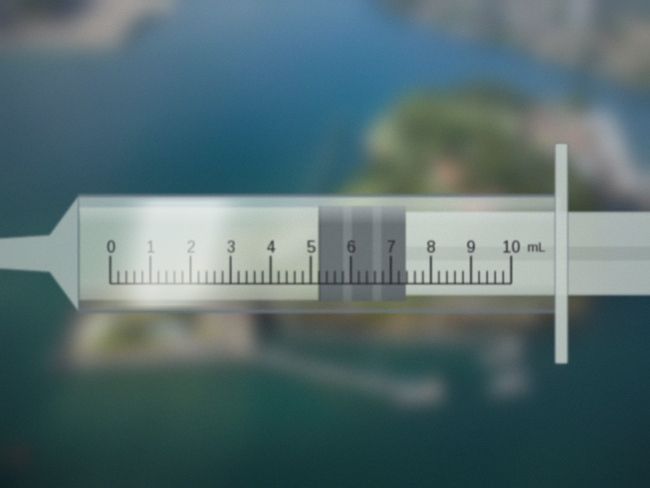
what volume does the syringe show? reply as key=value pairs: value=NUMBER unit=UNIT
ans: value=5.2 unit=mL
